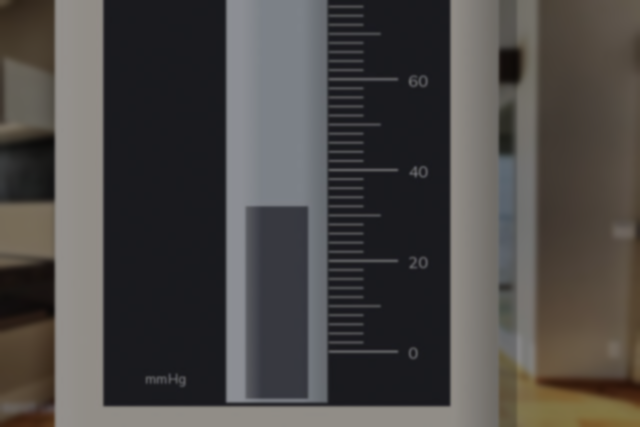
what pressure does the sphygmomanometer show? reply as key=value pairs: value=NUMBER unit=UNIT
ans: value=32 unit=mmHg
